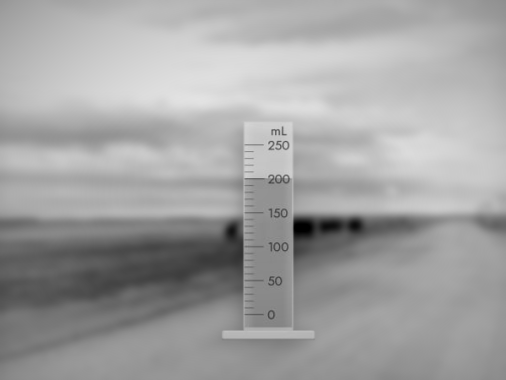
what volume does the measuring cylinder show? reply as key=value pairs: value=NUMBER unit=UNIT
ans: value=200 unit=mL
